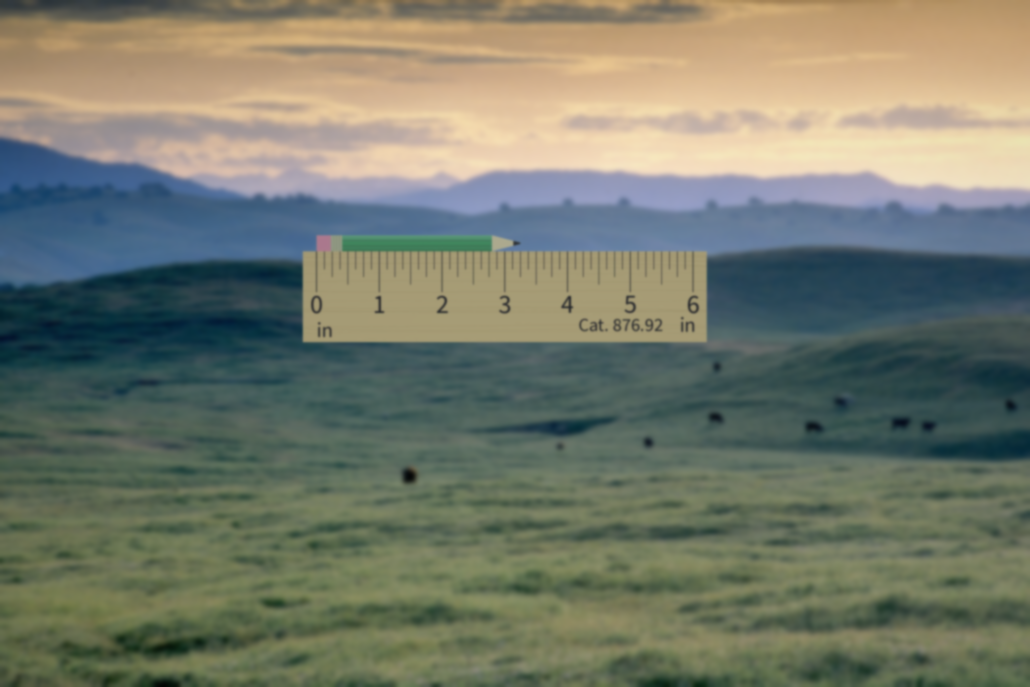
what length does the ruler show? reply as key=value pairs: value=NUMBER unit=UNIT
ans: value=3.25 unit=in
